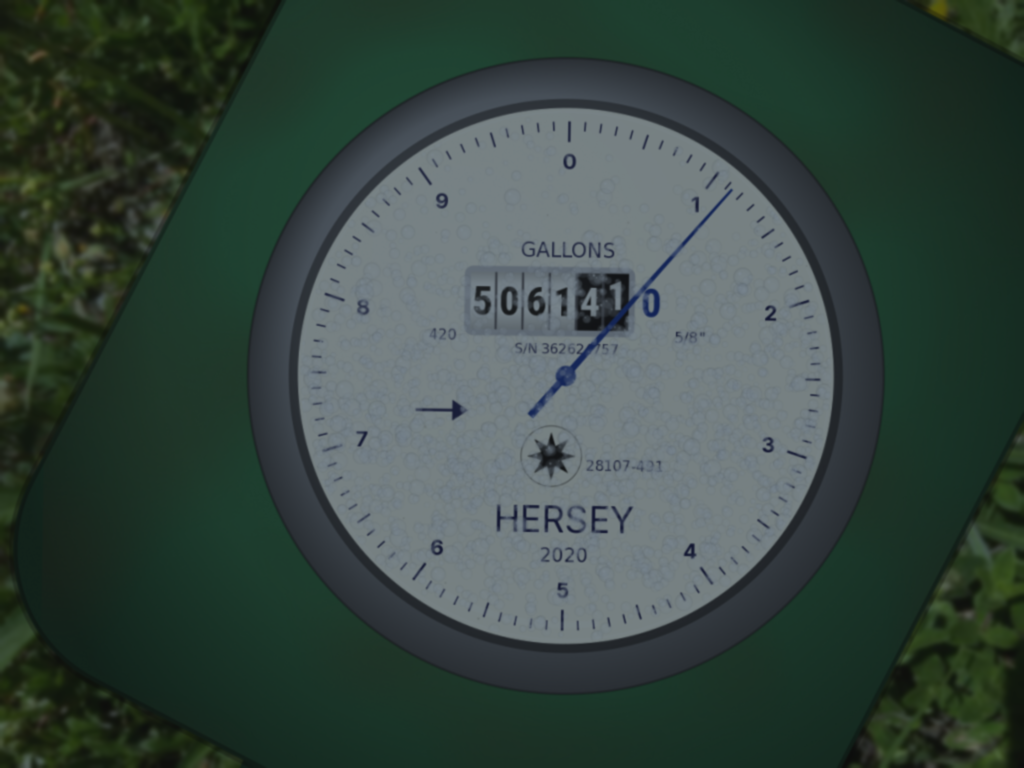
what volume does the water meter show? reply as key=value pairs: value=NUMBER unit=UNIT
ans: value=5061411.1 unit=gal
